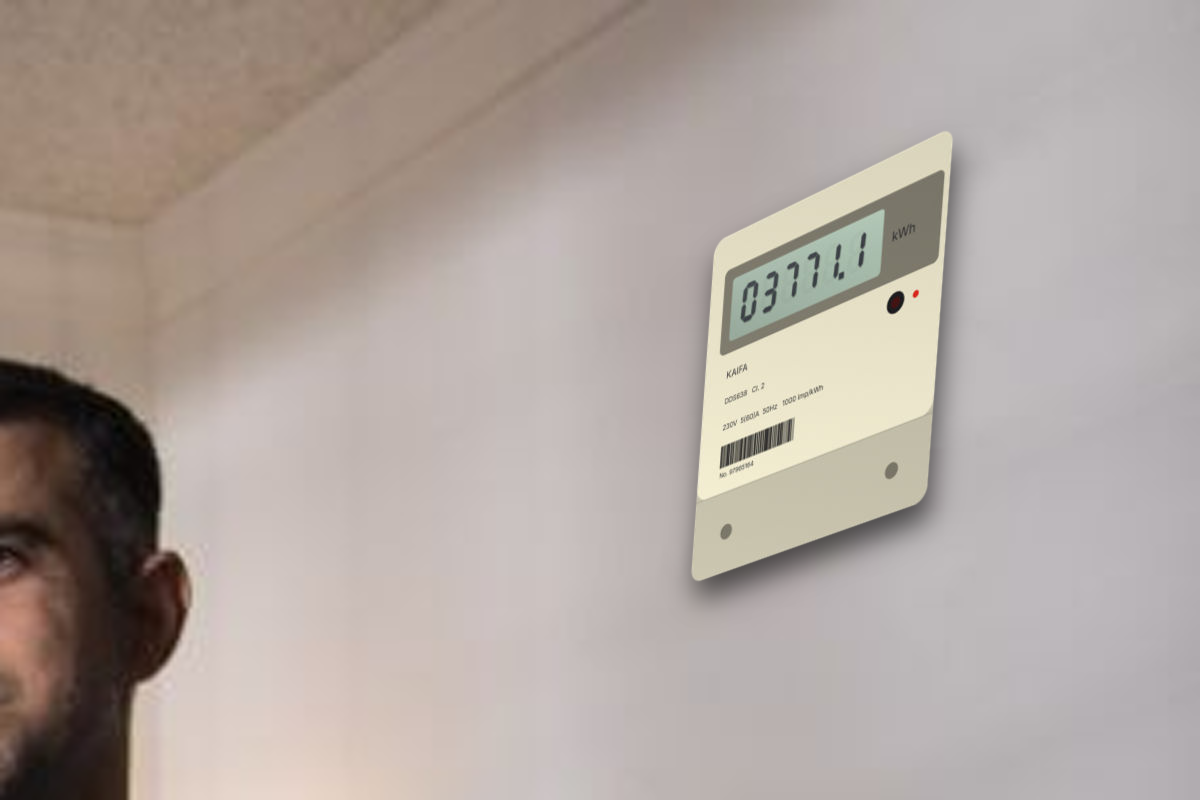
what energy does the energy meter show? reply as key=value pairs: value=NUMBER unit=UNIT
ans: value=3771.1 unit=kWh
